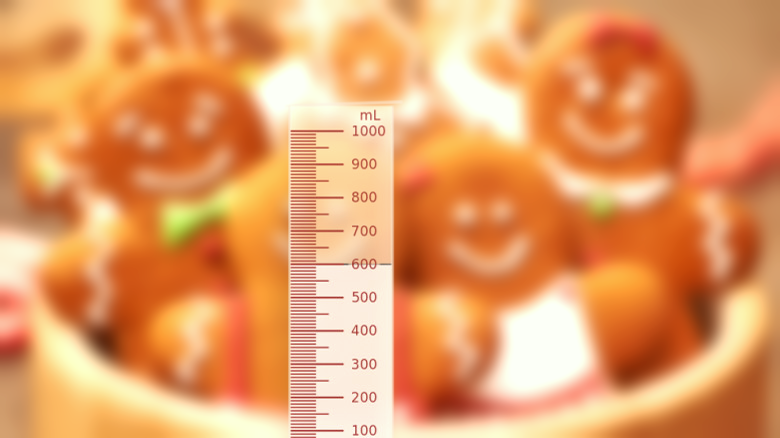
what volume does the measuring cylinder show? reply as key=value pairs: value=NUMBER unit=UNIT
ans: value=600 unit=mL
